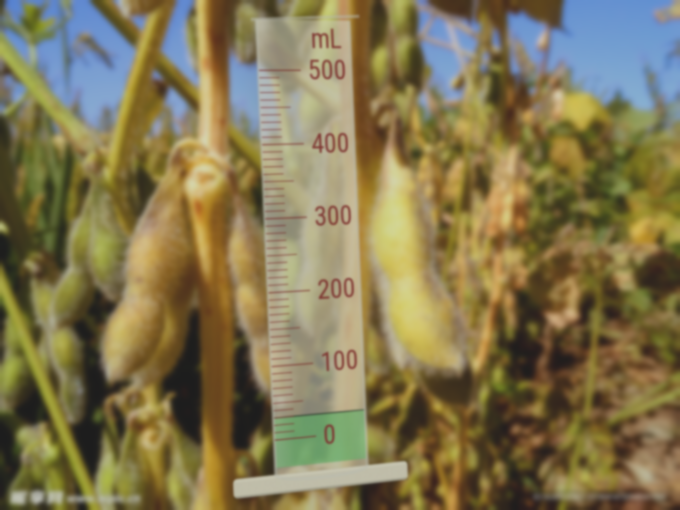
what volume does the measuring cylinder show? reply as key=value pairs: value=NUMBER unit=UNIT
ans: value=30 unit=mL
